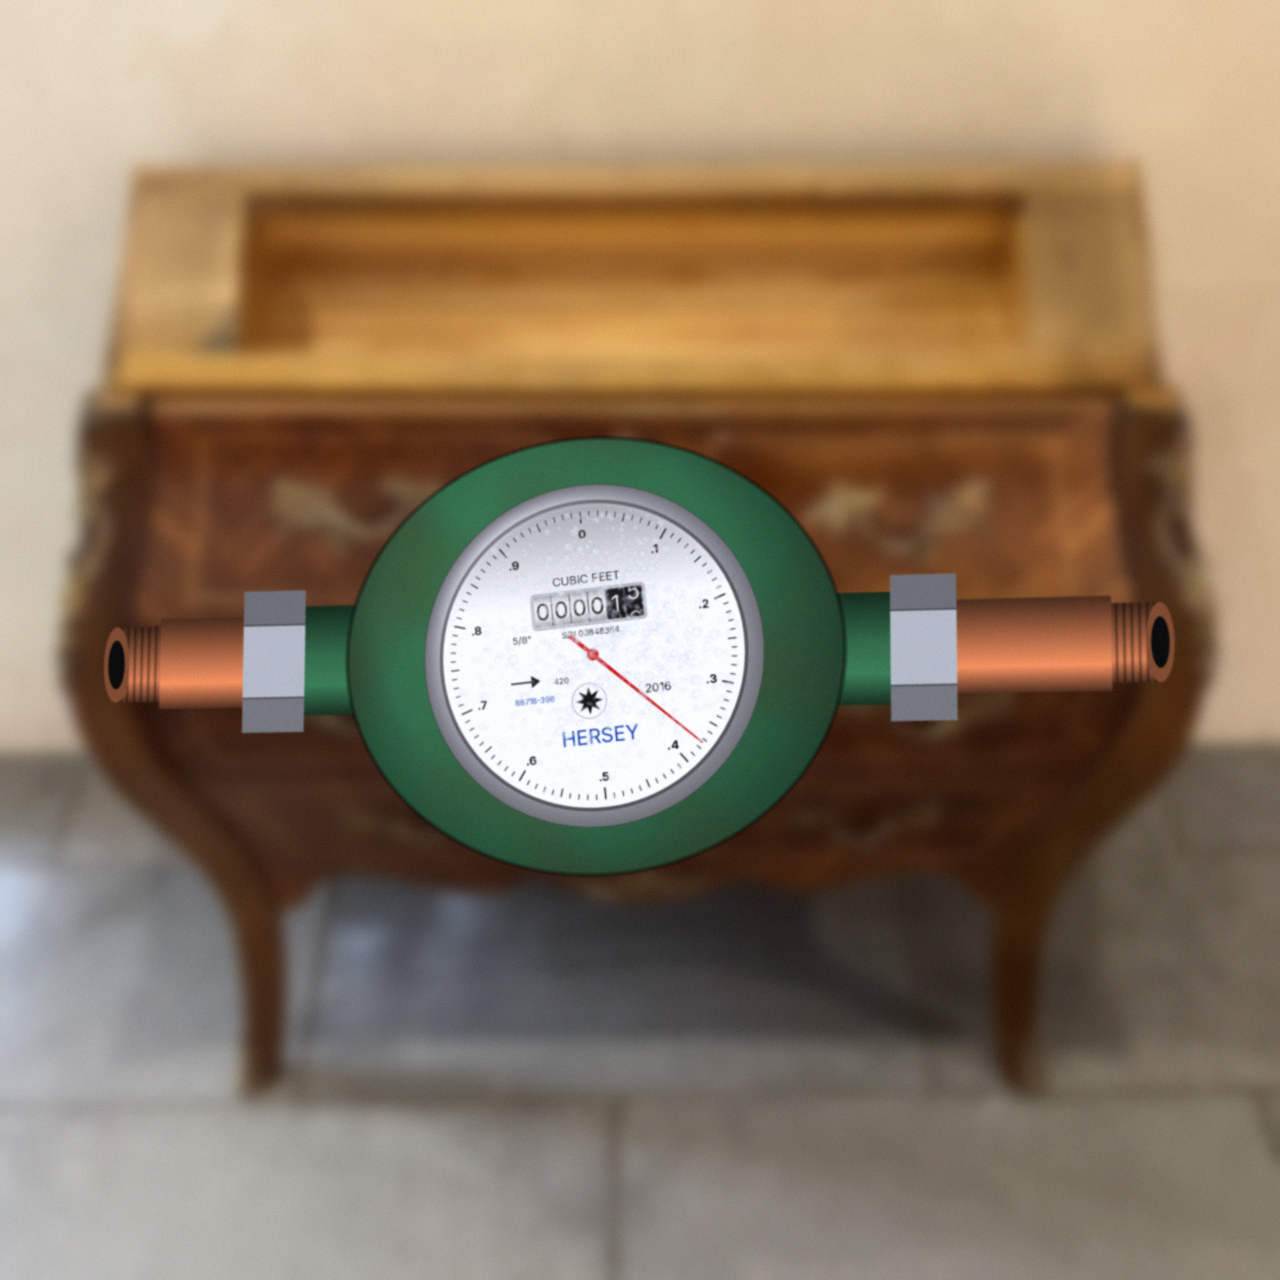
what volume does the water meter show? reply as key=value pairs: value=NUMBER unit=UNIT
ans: value=15.37 unit=ft³
